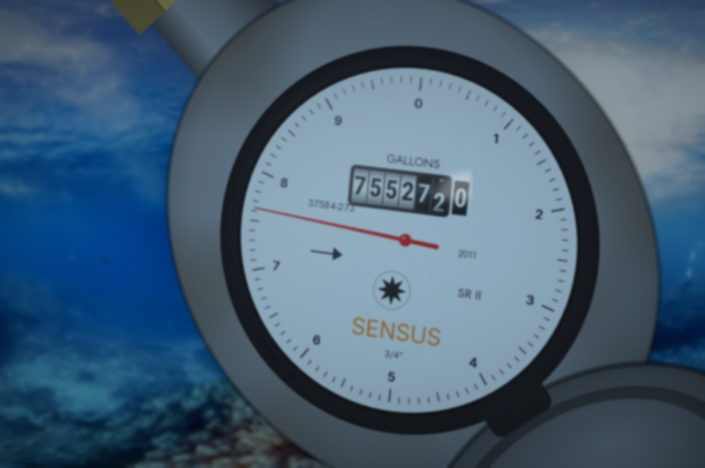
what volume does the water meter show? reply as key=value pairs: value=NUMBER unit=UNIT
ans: value=7552717.6 unit=gal
